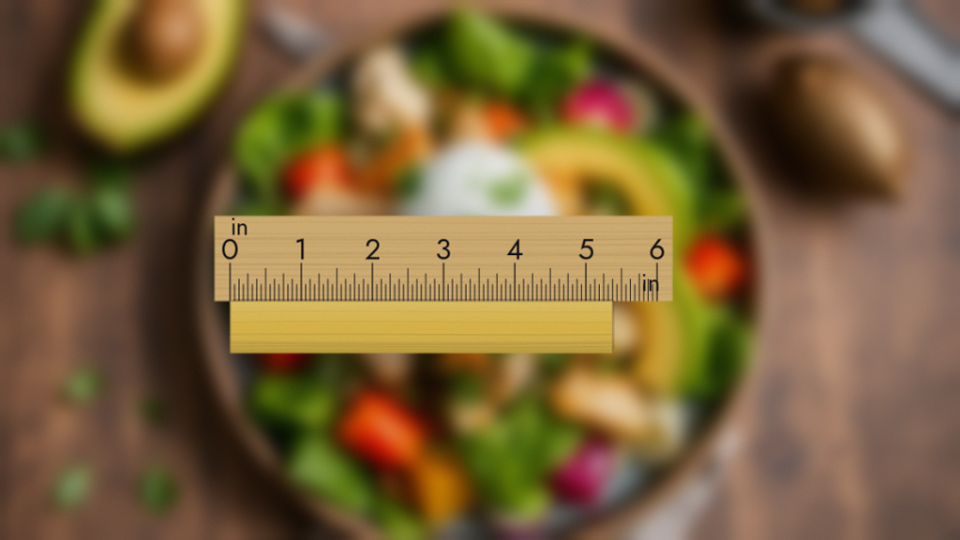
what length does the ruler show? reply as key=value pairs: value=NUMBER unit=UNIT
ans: value=5.375 unit=in
